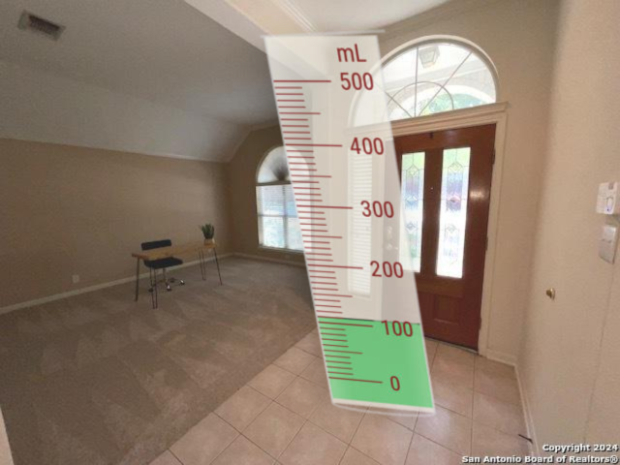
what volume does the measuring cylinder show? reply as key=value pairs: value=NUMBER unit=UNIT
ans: value=110 unit=mL
